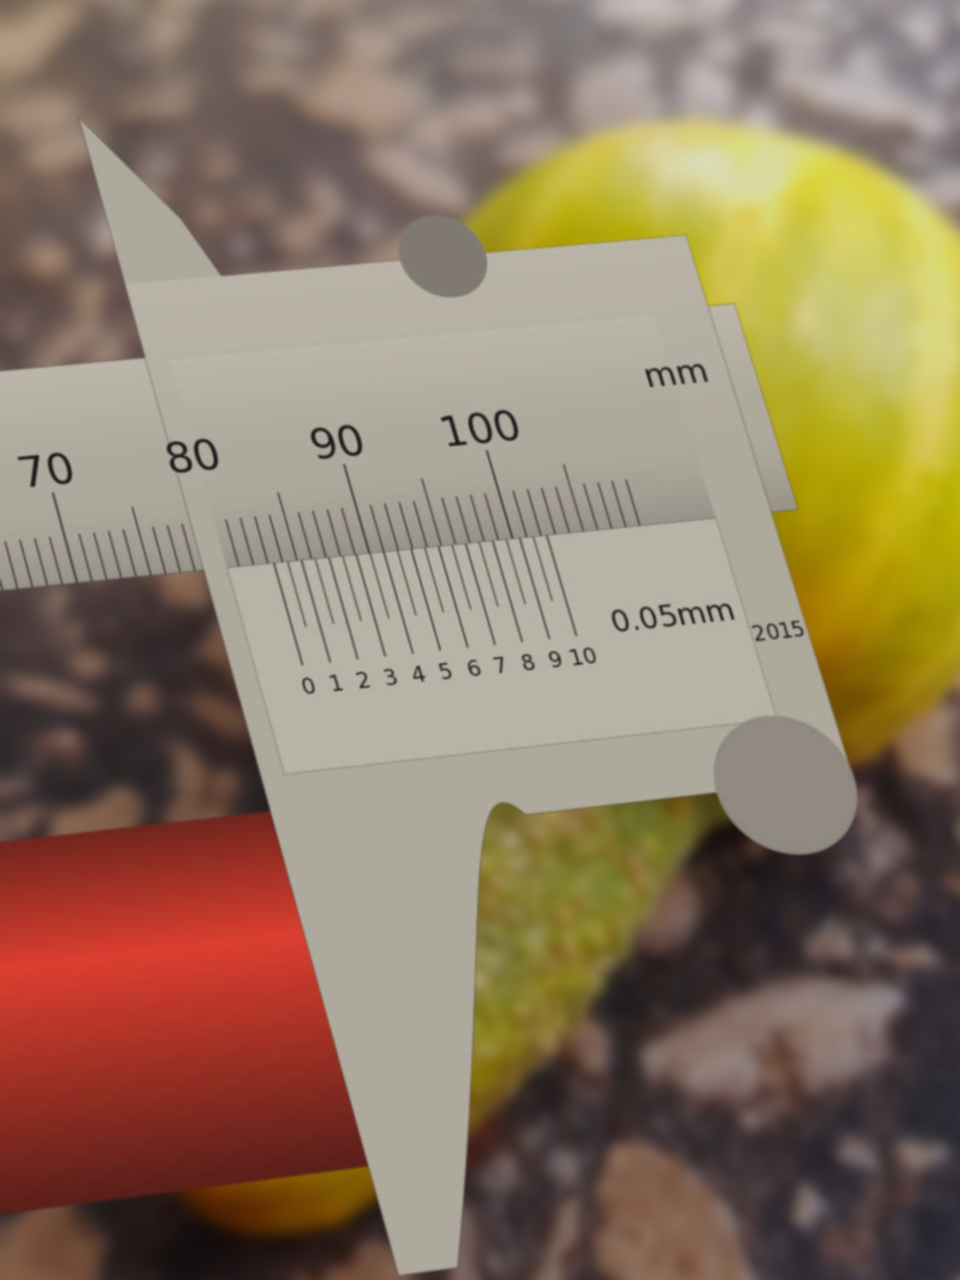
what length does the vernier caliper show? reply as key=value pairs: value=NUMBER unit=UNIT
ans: value=83.4 unit=mm
